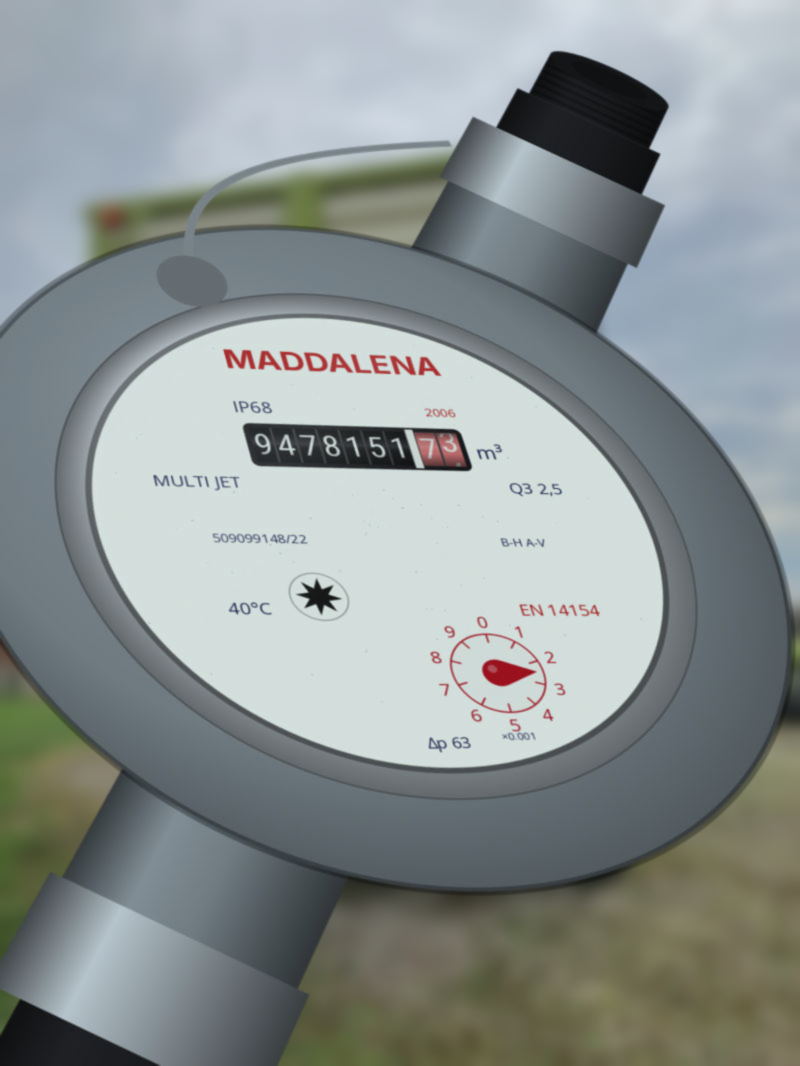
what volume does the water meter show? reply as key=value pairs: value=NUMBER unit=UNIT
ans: value=9478151.732 unit=m³
